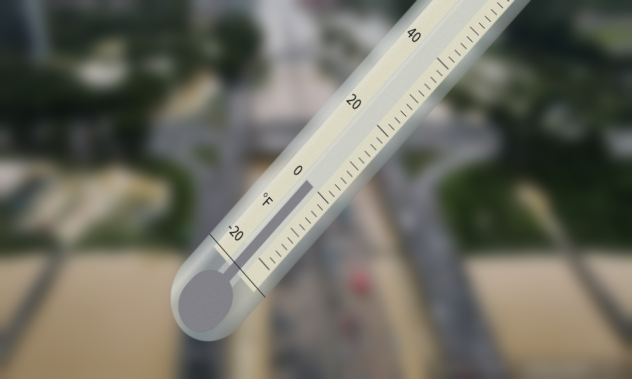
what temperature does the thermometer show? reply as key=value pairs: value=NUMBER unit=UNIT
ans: value=0 unit=°F
